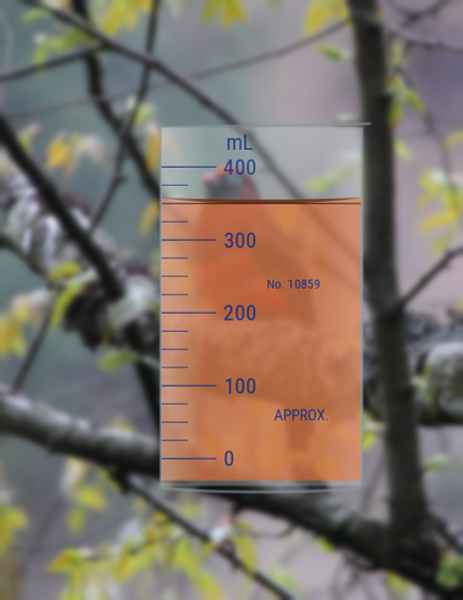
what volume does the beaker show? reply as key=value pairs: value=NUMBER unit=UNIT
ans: value=350 unit=mL
